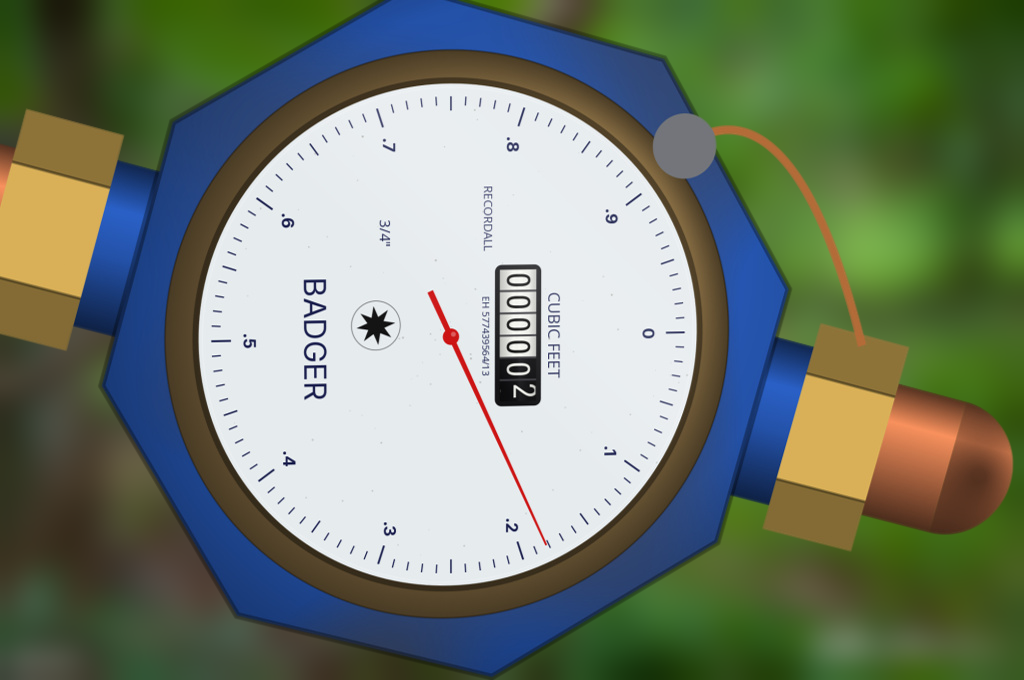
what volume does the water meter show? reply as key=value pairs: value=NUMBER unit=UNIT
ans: value=2.18 unit=ft³
